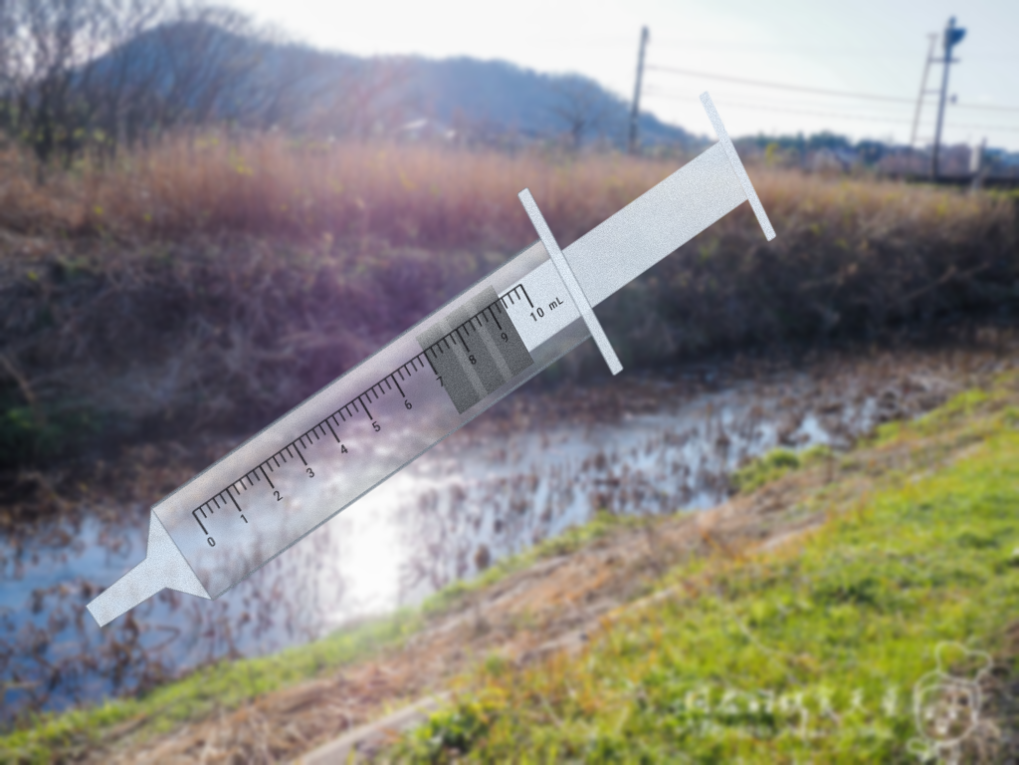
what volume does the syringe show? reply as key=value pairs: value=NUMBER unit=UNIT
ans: value=7 unit=mL
